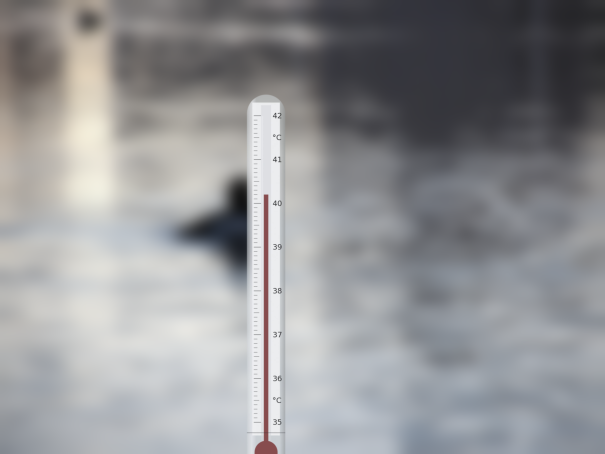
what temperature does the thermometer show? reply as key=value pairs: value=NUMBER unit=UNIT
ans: value=40.2 unit=°C
